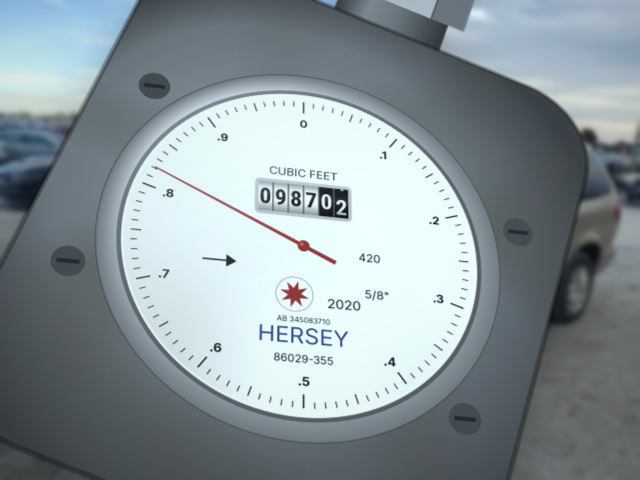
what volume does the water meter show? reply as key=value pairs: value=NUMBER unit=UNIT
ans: value=98701.82 unit=ft³
